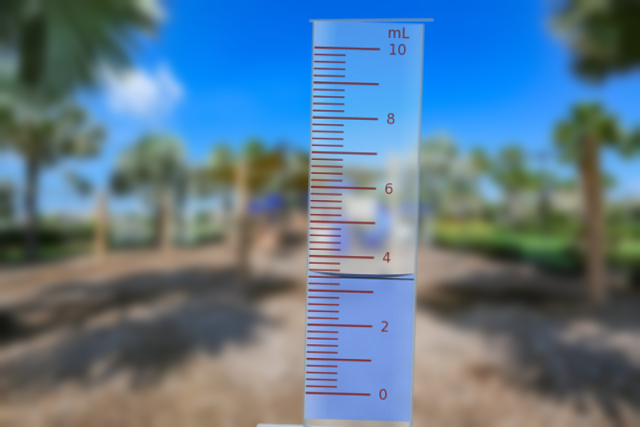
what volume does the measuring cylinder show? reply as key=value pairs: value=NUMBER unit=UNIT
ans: value=3.4 unit=mL
